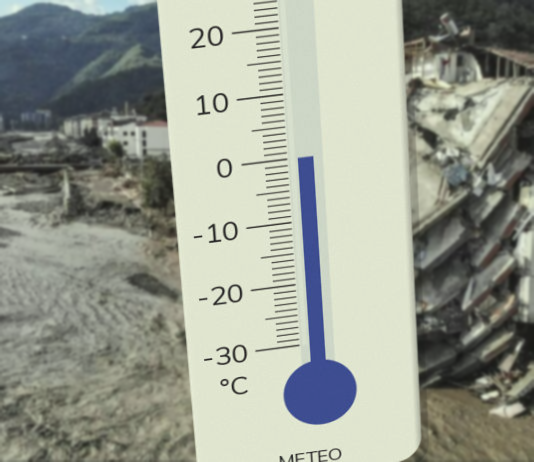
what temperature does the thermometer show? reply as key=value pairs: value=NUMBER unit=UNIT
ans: value=0 unit=°C
